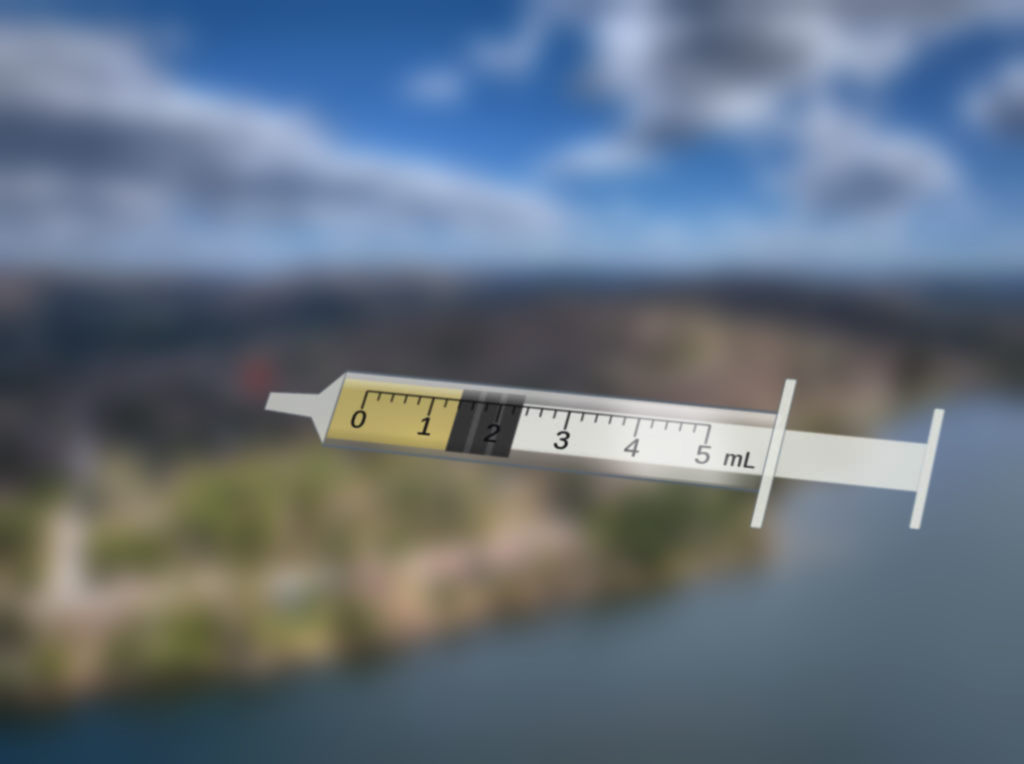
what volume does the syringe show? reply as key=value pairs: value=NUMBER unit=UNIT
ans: value=1.4 unit=mL
